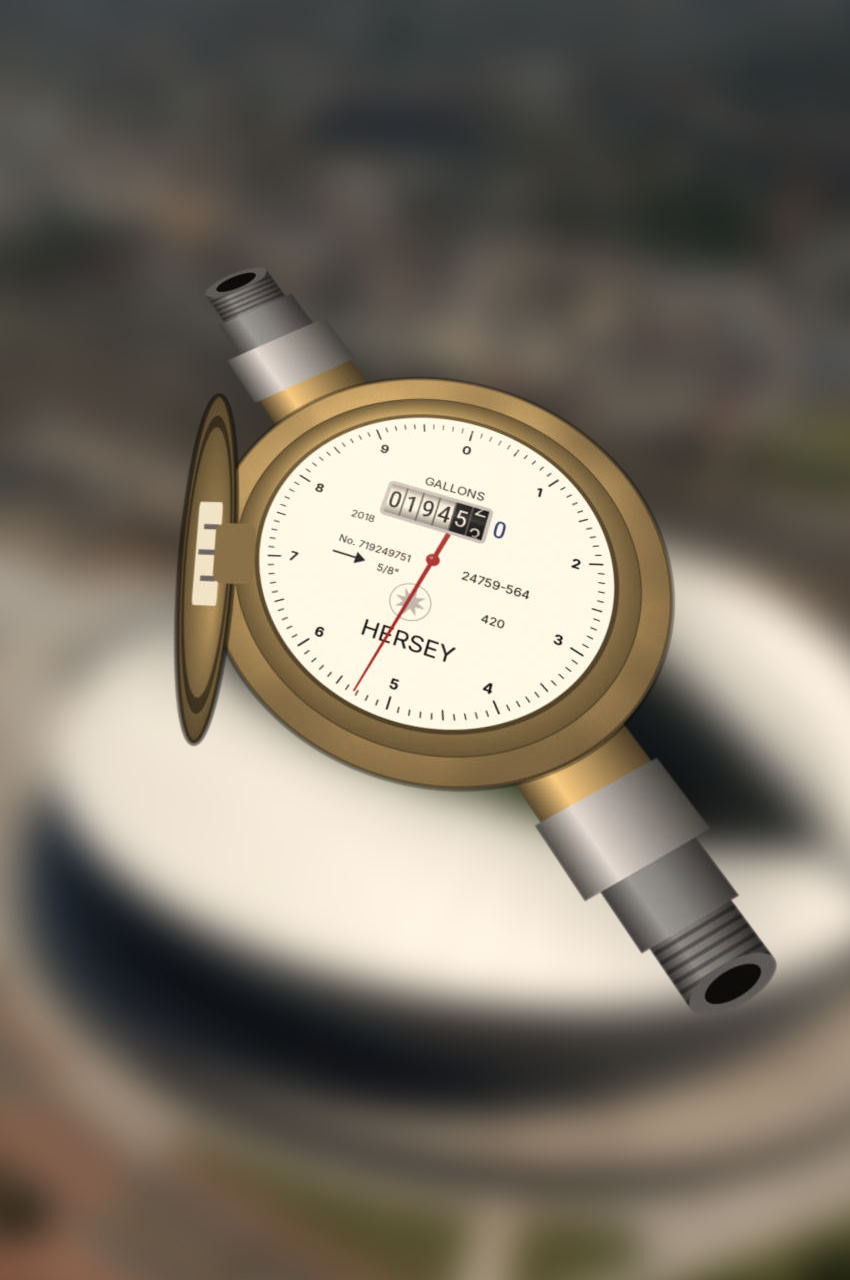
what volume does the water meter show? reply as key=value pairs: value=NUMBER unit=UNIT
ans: value=194525.3 unit=gal
